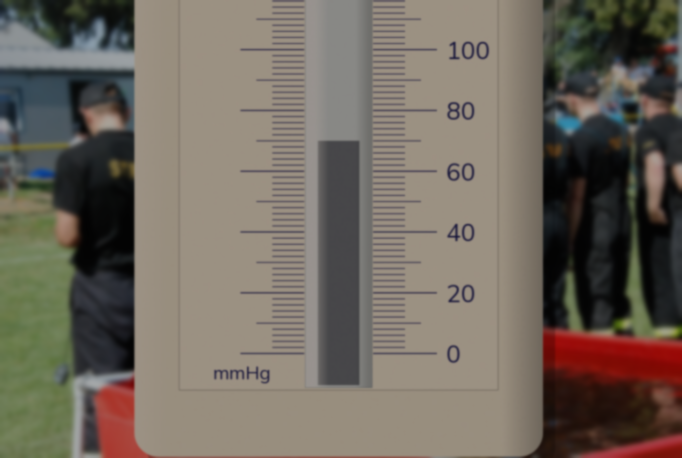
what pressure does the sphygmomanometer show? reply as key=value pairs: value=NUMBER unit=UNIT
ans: value=70 unit=mmHg
